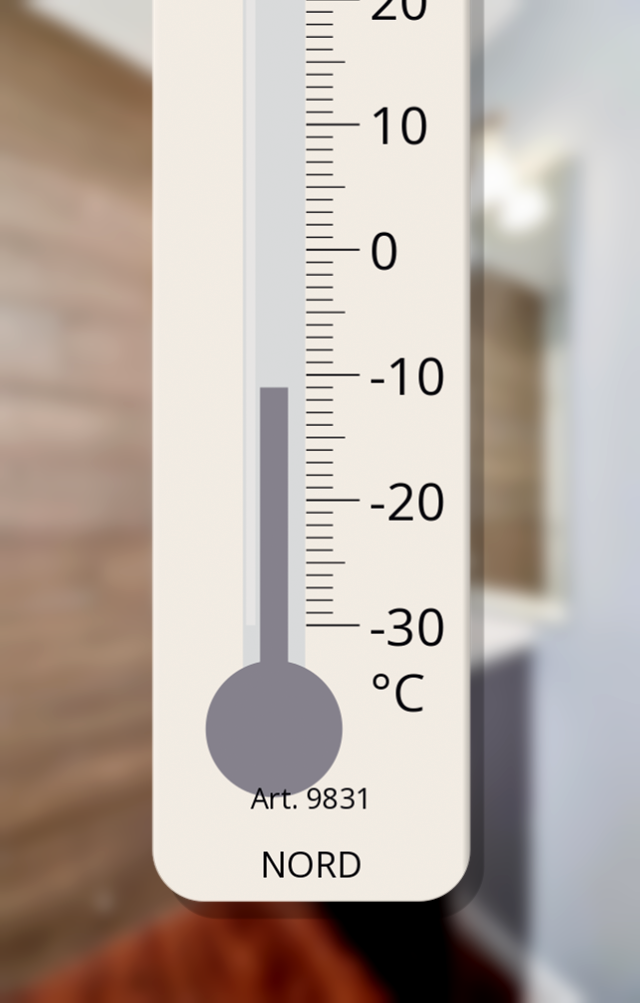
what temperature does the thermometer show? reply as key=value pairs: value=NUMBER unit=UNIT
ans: value=-11 unit=°C
